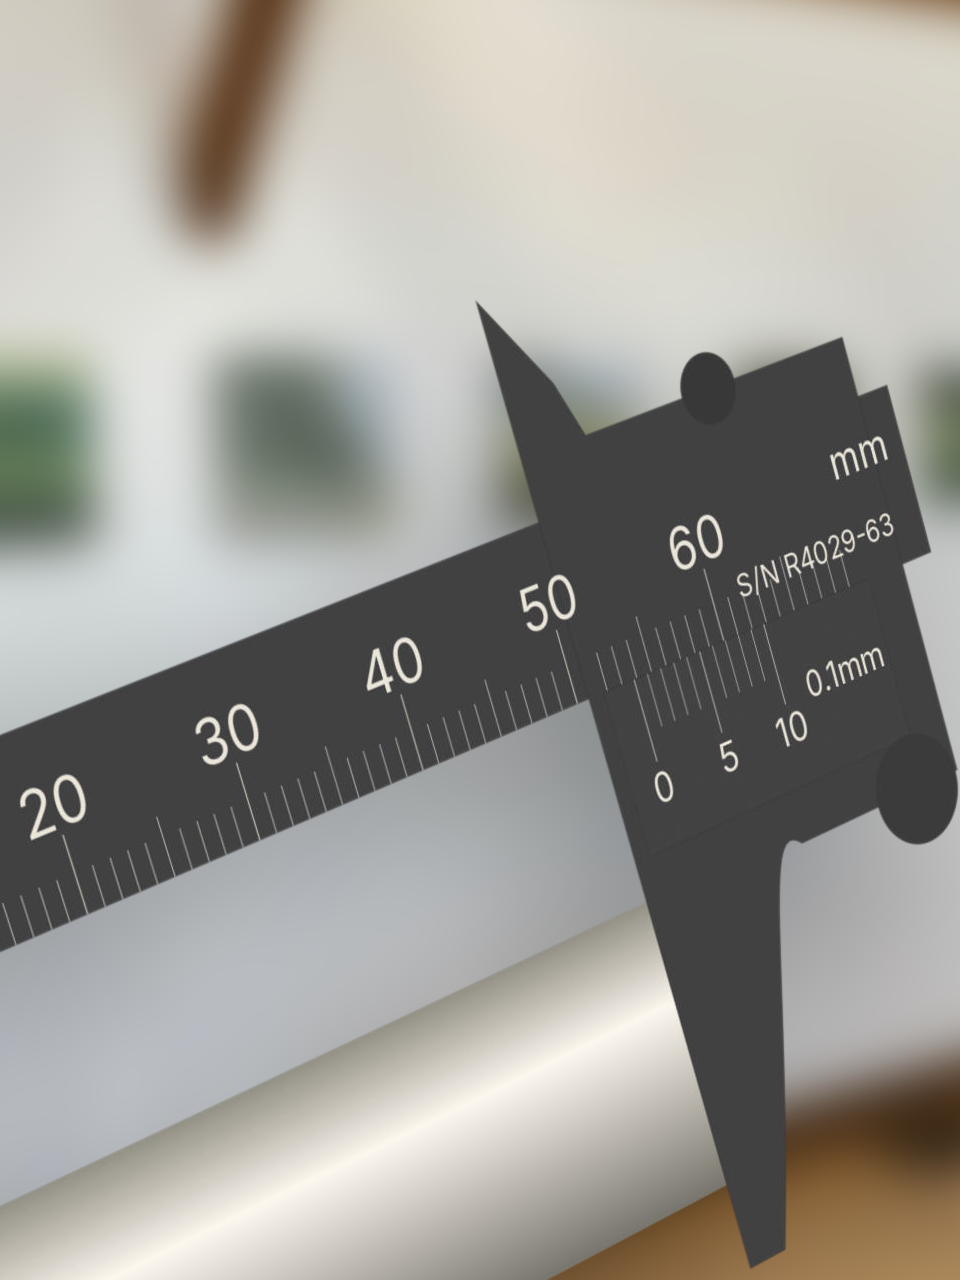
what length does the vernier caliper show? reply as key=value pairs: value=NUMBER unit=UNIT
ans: value=53.8 unit=mm
